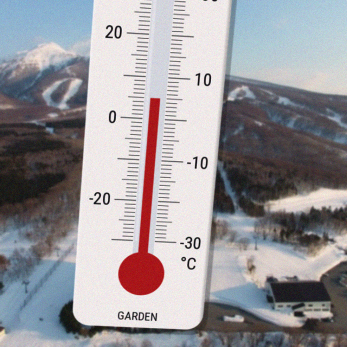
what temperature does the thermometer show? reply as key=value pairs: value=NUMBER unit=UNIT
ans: value=5 unit=°C
